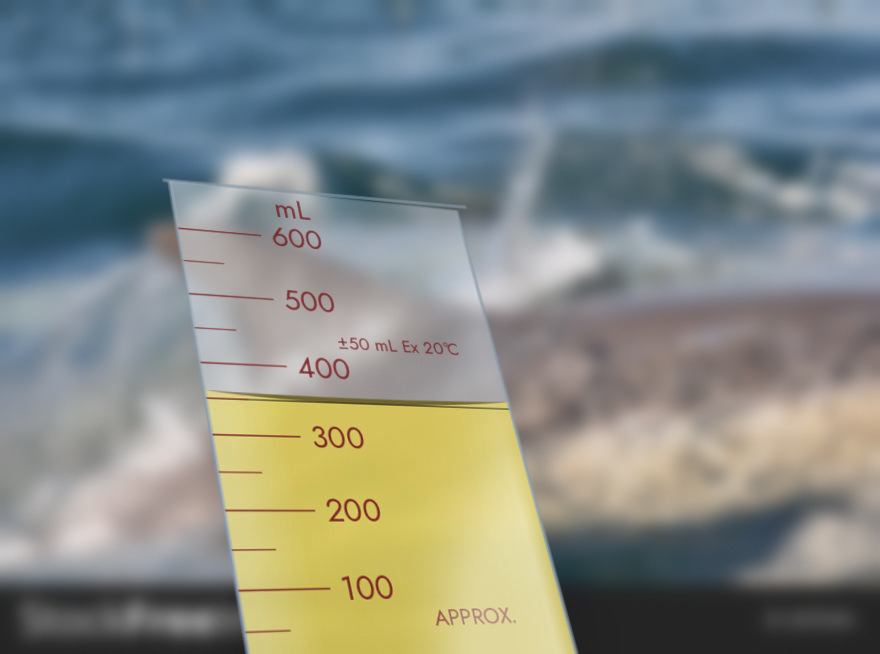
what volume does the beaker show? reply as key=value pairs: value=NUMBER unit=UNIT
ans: value=350 unit=mL
